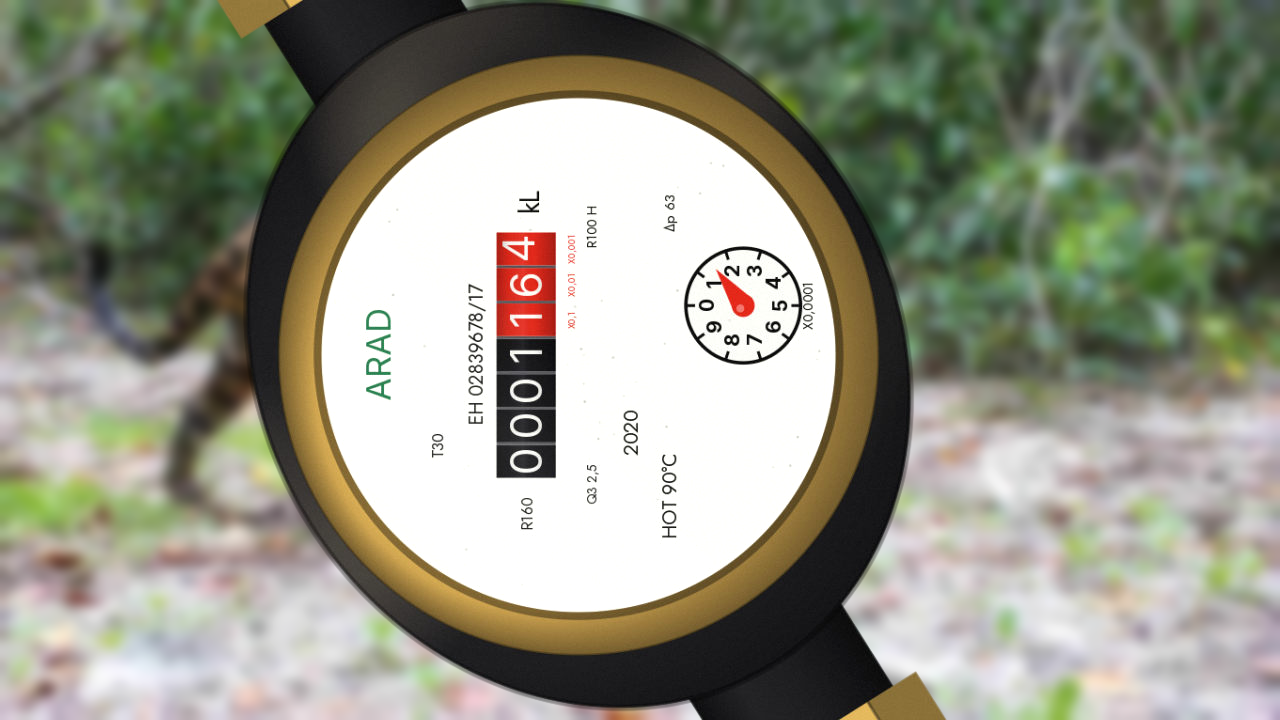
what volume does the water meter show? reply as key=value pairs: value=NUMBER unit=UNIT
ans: value=1.1641 unit=kL
